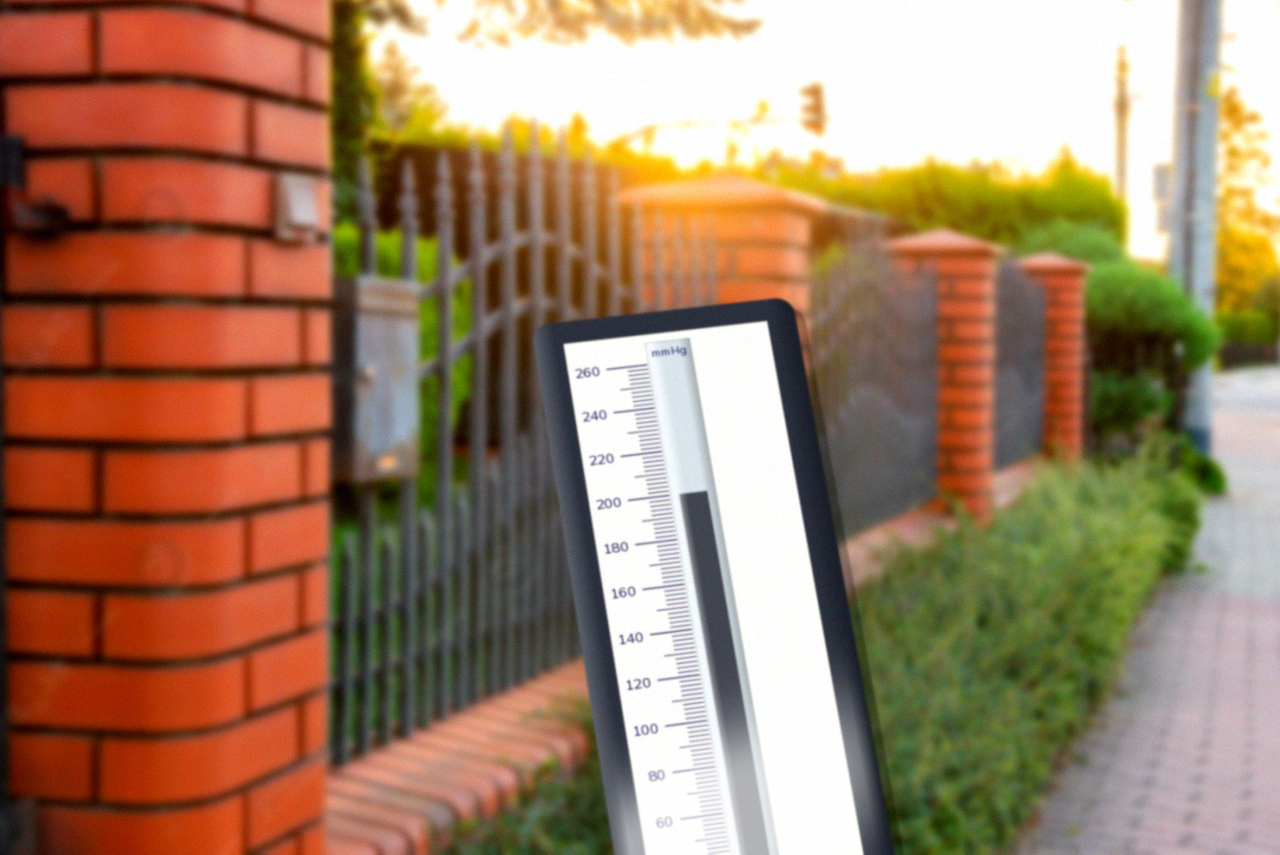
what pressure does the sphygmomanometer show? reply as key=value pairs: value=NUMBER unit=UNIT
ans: value=200 unit=mmHg
